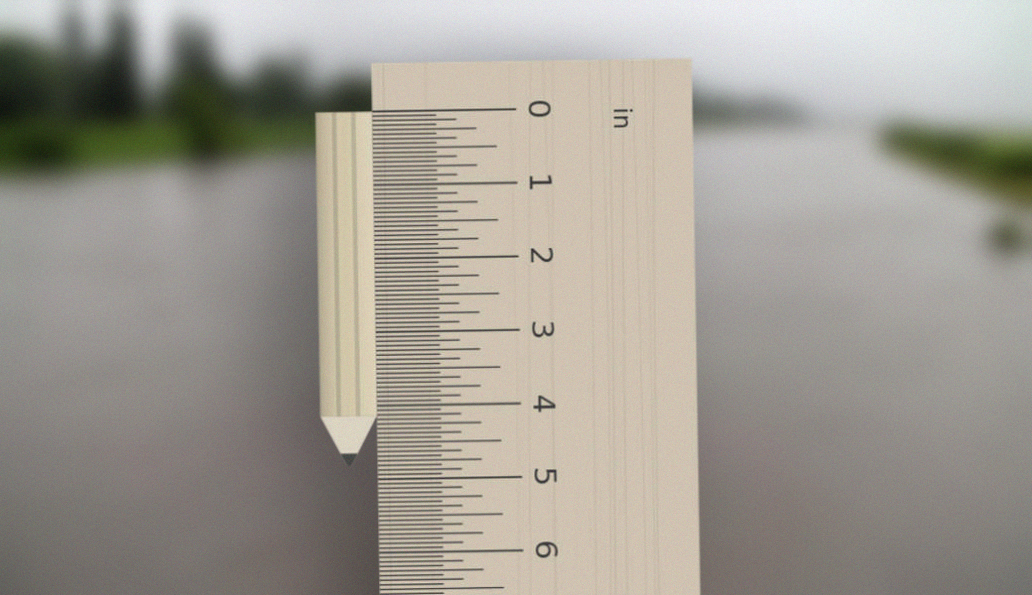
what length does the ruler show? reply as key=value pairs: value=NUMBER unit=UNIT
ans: value=4.8125 unit=in
